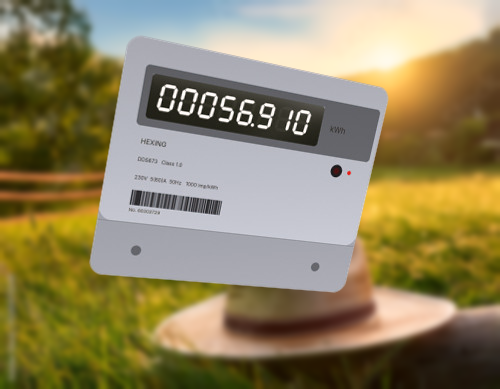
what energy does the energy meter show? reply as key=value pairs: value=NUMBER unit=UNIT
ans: value=56.910 unit=kWh
